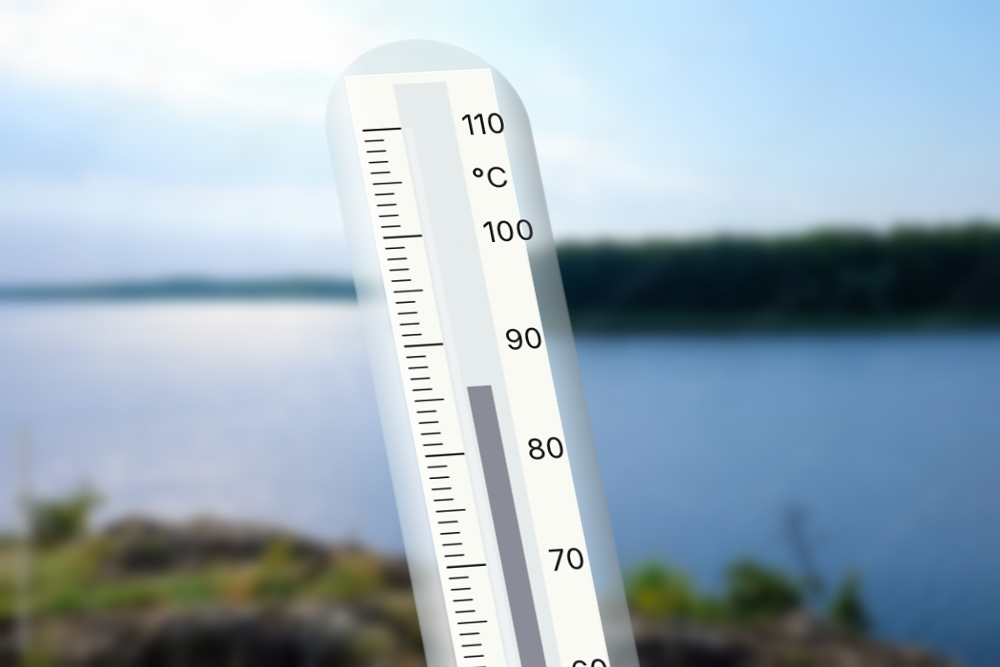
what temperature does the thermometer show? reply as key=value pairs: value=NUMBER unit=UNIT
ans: value=86 unit=°C
